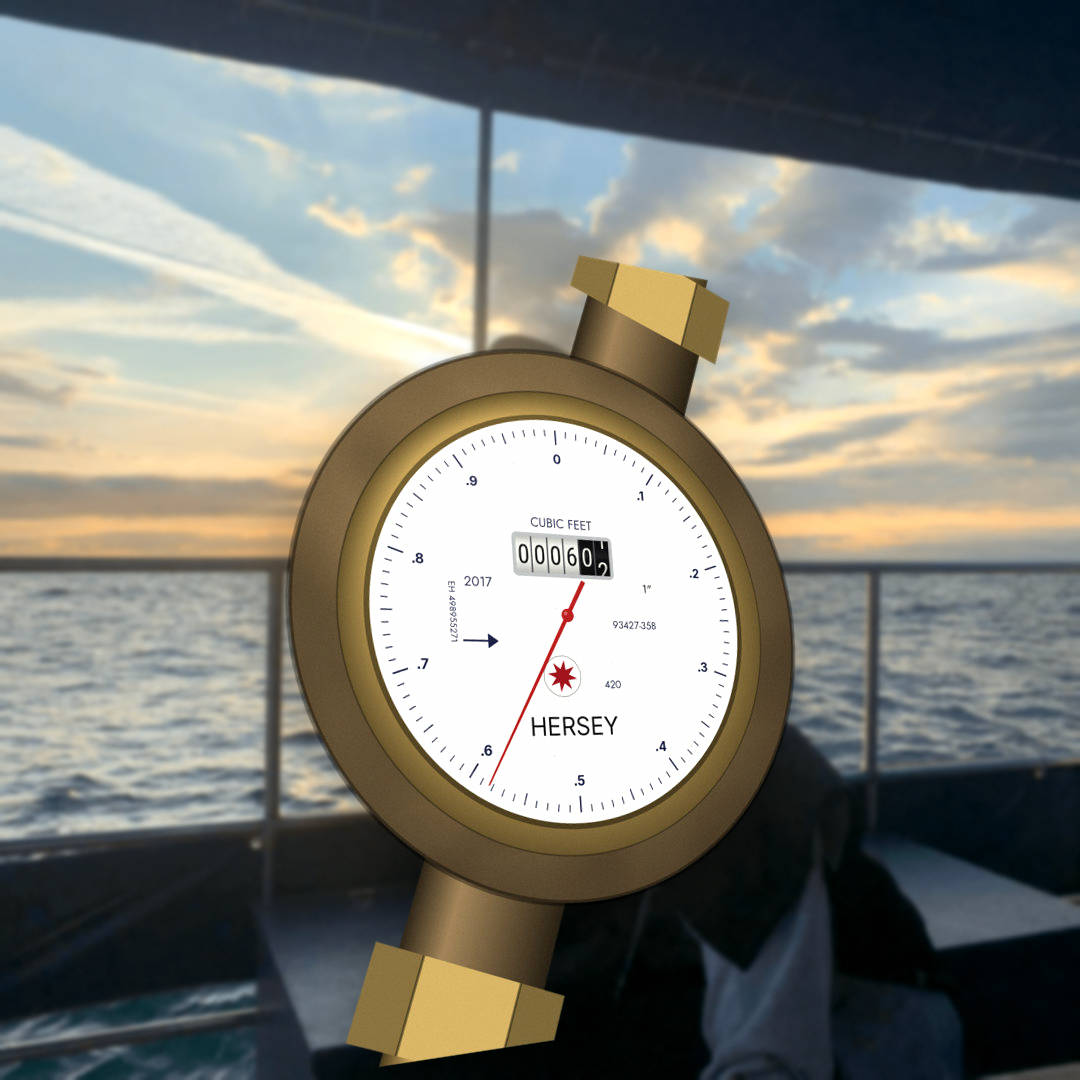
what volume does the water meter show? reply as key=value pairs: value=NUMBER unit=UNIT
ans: value=601.58 unit=ft³
